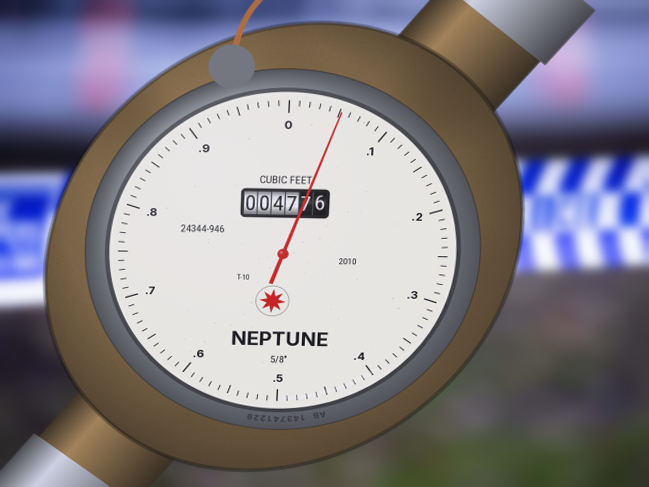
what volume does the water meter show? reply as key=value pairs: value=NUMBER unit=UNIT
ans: value=4776.05 unit=ft³
